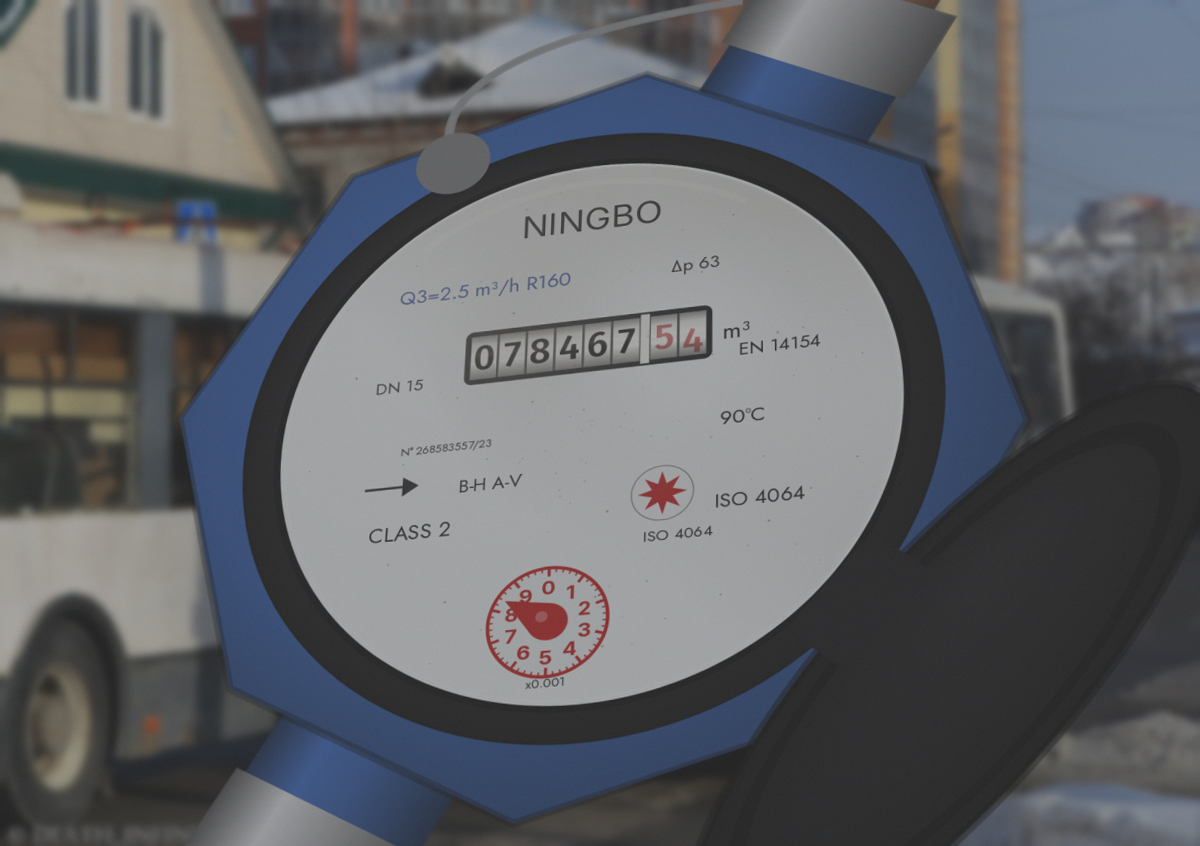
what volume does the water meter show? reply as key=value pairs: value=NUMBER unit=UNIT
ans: value=78467.538 unit=m³
